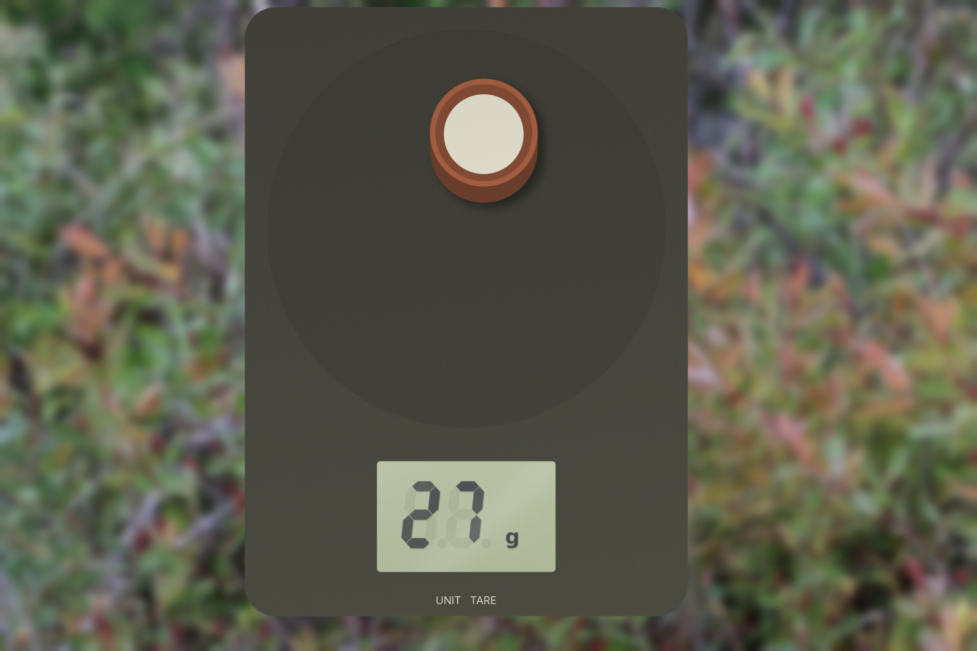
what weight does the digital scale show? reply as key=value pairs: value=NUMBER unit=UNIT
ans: value=27 unit=g
